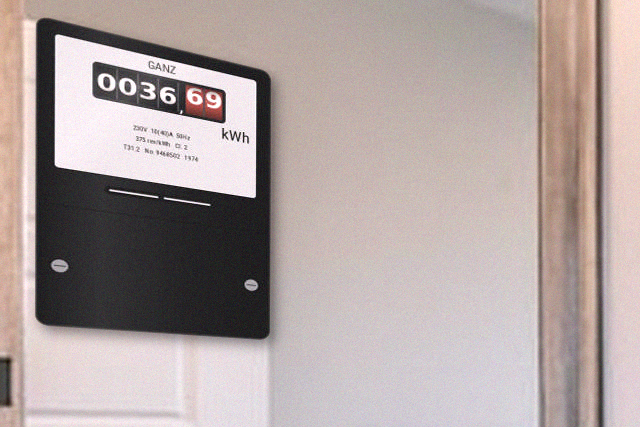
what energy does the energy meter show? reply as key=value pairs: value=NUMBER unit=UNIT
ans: value=36.69 unit=kWh
